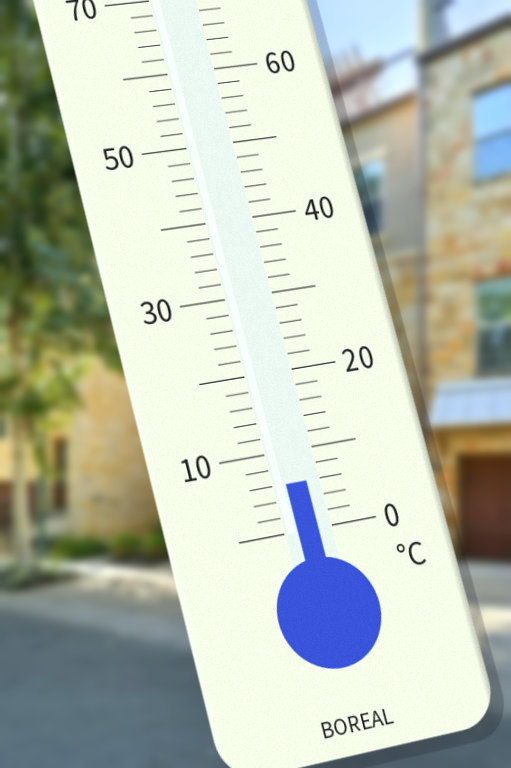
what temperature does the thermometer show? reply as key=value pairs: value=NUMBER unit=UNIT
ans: value=6 unit=°C
